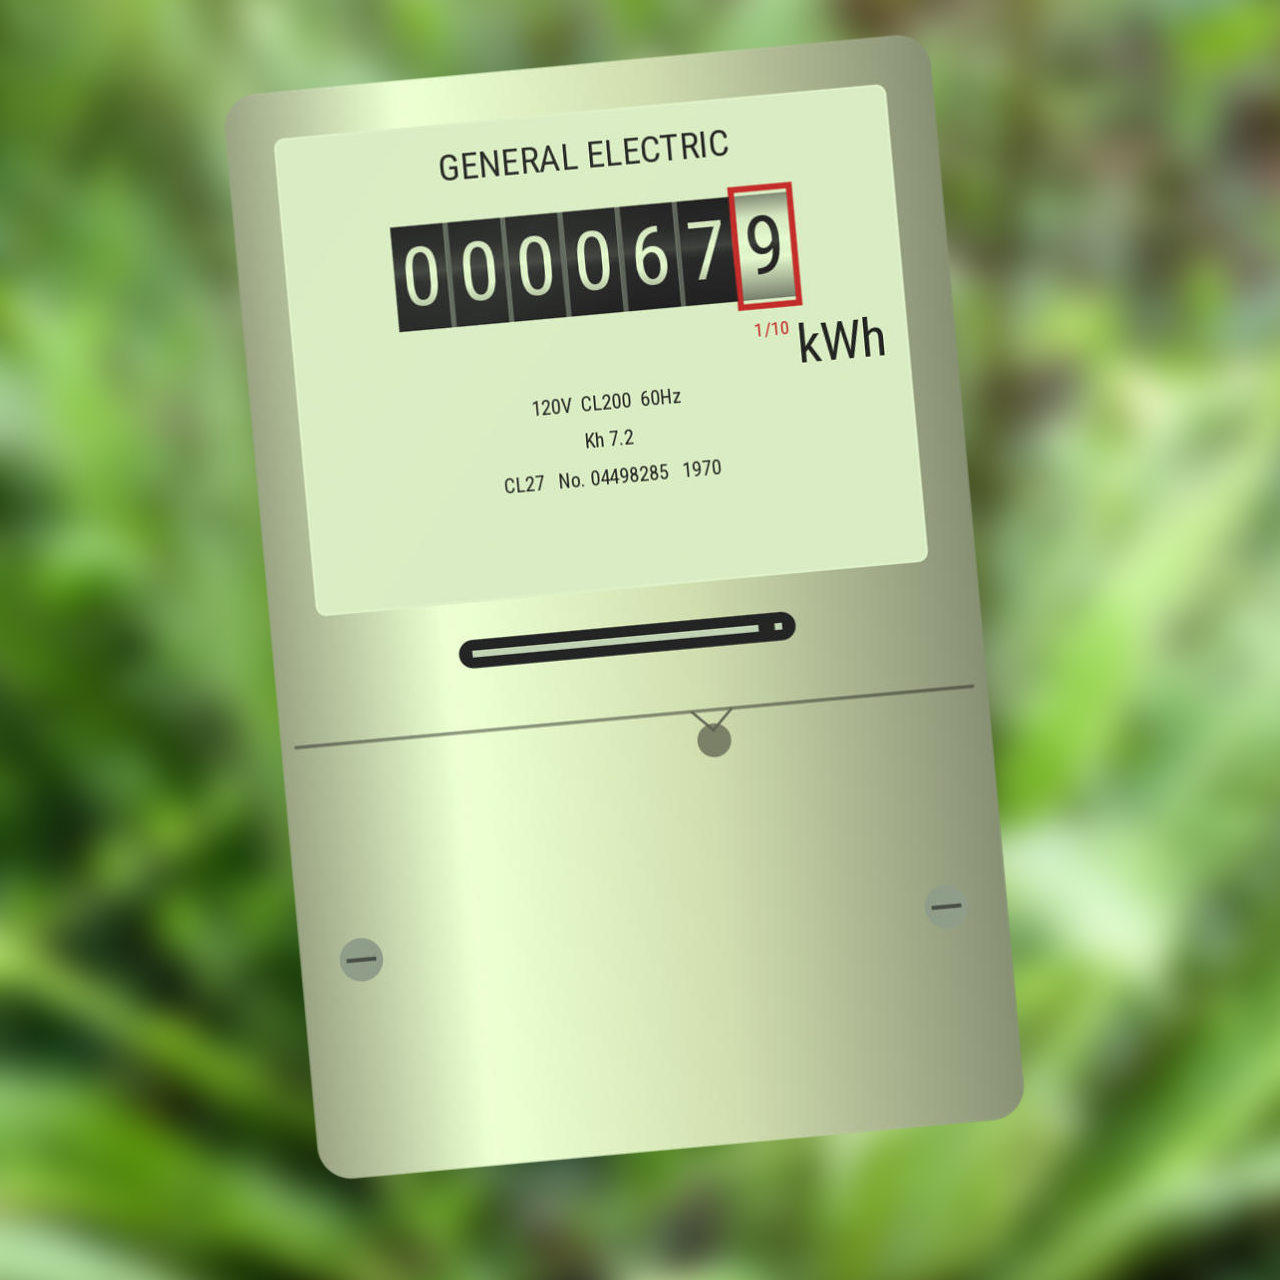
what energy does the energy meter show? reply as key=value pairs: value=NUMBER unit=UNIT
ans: value=67.9 unit=kWh
